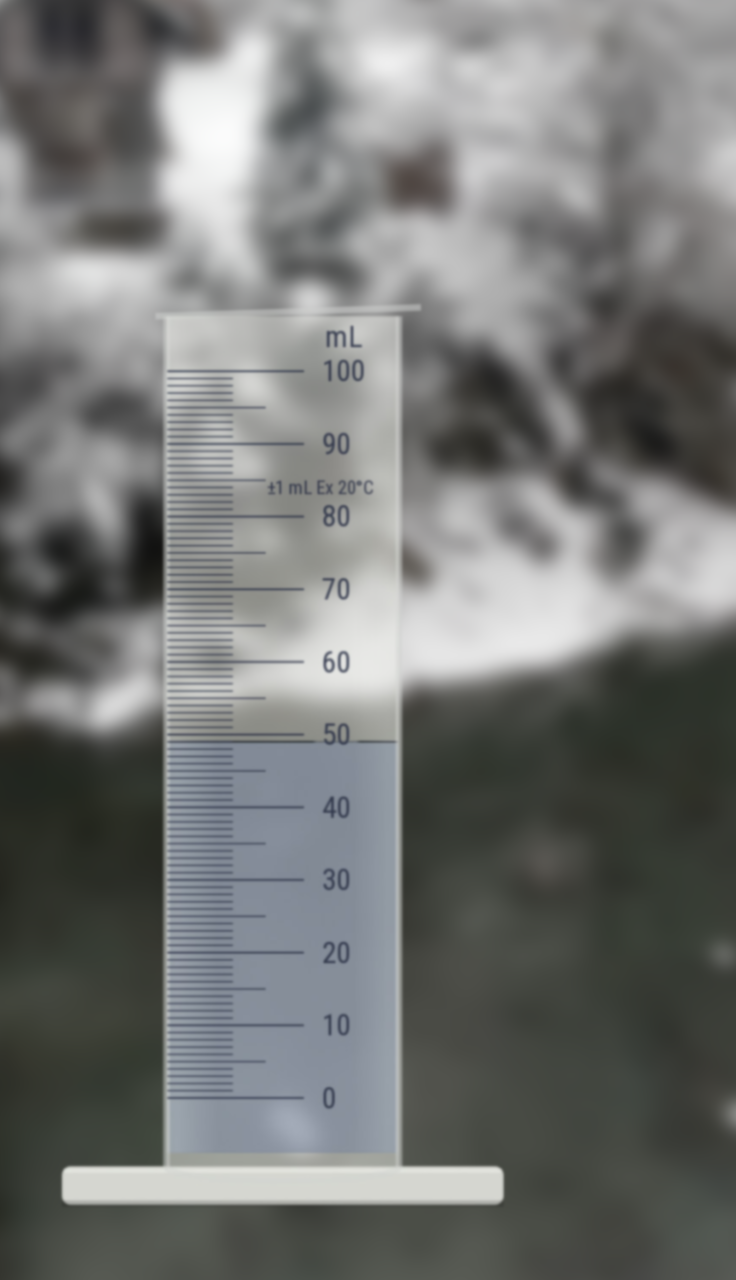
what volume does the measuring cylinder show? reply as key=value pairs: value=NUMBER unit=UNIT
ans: value=49 unit=mL
